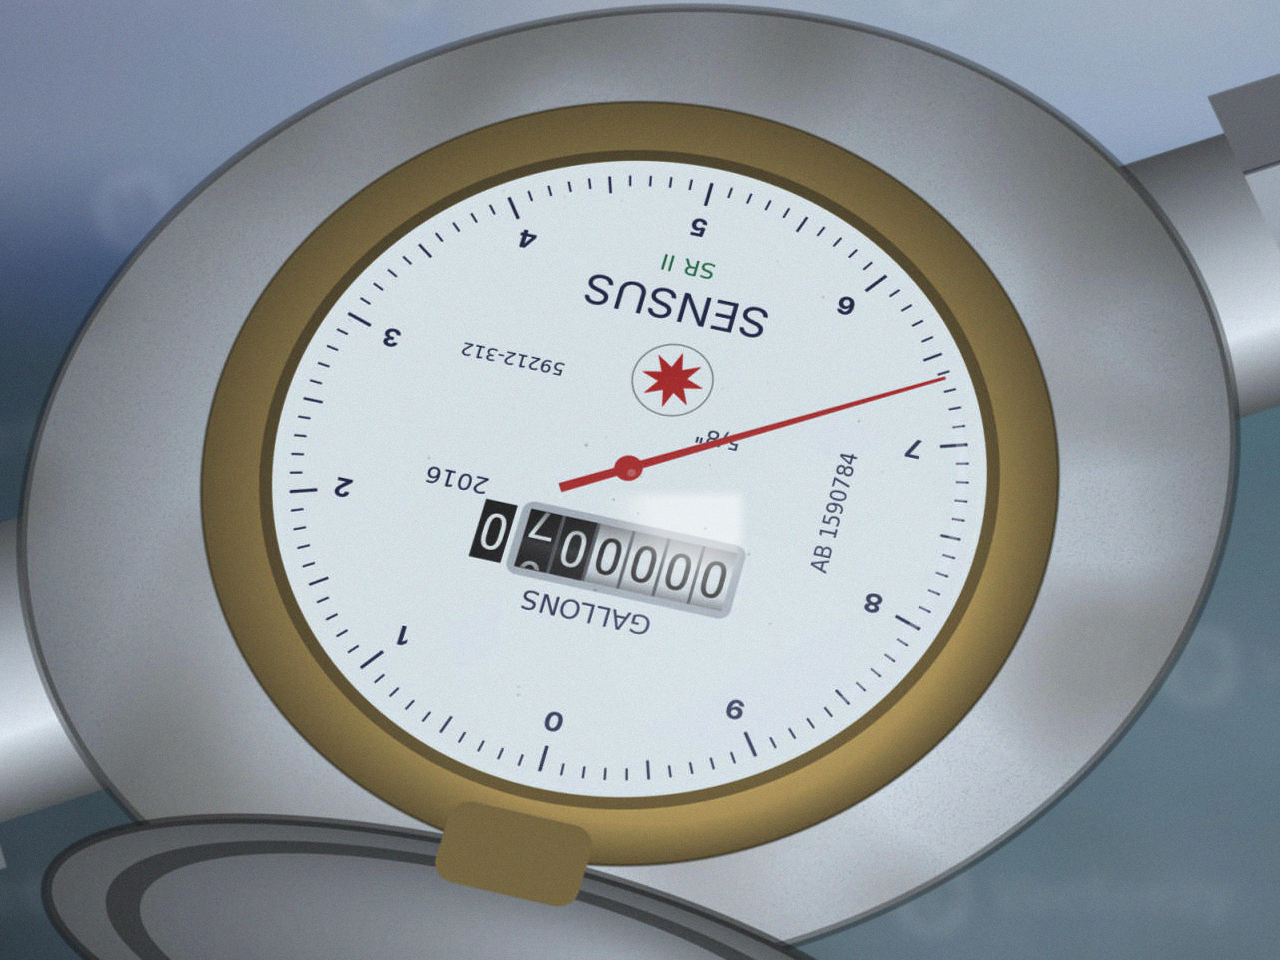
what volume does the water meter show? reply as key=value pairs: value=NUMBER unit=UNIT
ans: value=66.6 unit=gal
